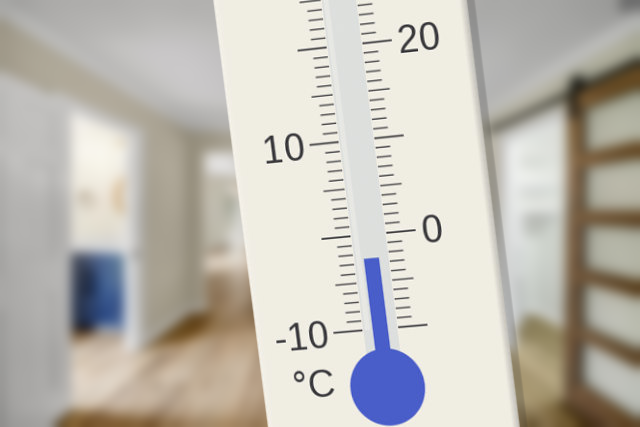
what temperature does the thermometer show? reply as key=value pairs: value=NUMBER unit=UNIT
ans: value=-2.5 unit=°C
